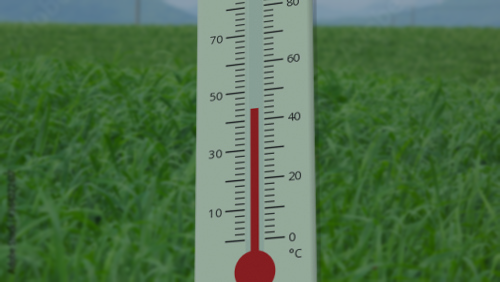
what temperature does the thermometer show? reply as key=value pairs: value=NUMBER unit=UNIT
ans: value=44 unit=°C
